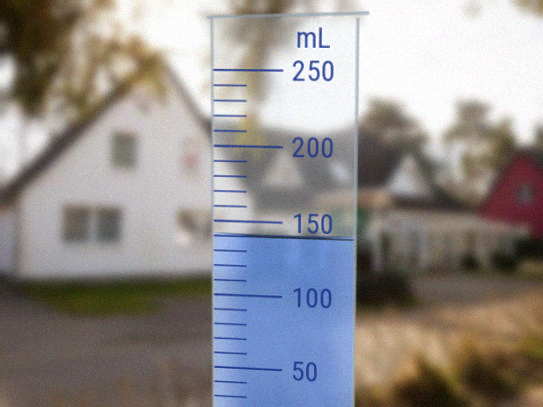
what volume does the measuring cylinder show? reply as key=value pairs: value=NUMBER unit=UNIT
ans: value=140 unit=mL
